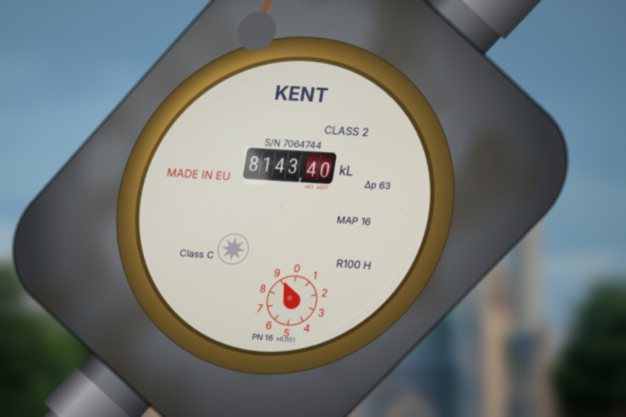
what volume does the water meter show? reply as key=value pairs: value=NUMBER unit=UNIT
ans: value=8143.399 unit=kL
